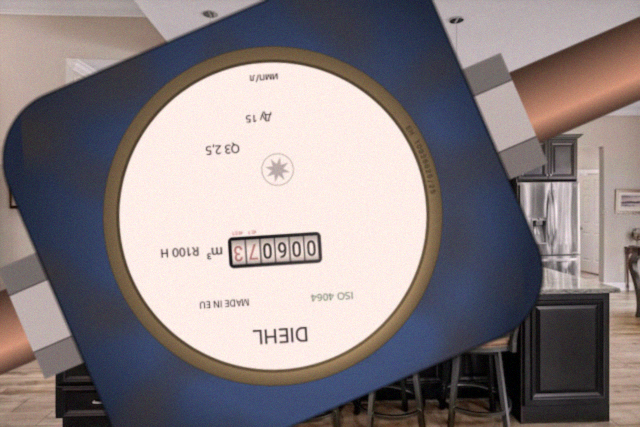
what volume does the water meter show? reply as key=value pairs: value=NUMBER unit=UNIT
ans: value=60.73 unit=m³
